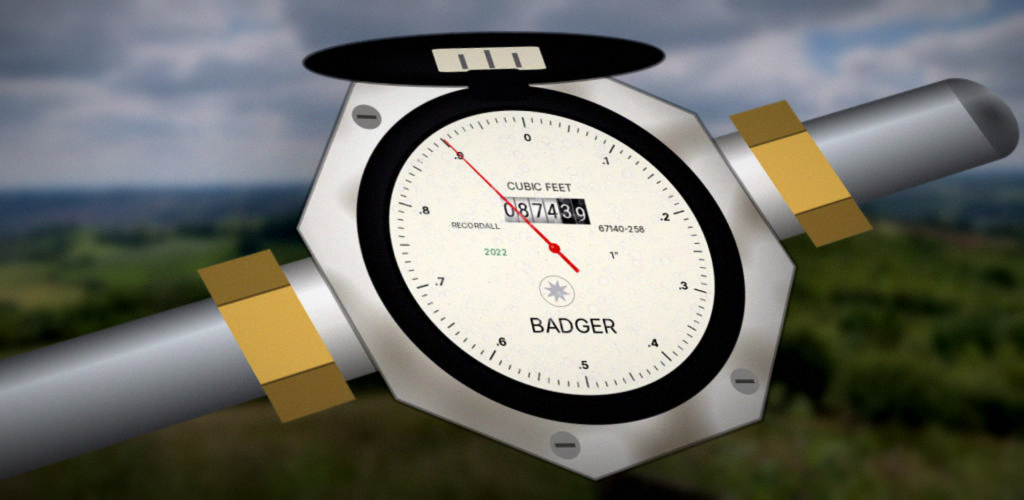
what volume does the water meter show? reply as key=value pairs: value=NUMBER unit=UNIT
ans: value=87438.90 unit=ft³
